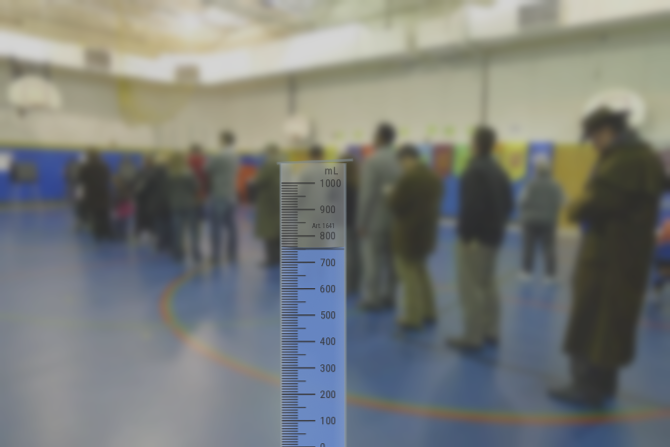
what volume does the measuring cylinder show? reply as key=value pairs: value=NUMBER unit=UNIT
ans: value=750 unit=mL
